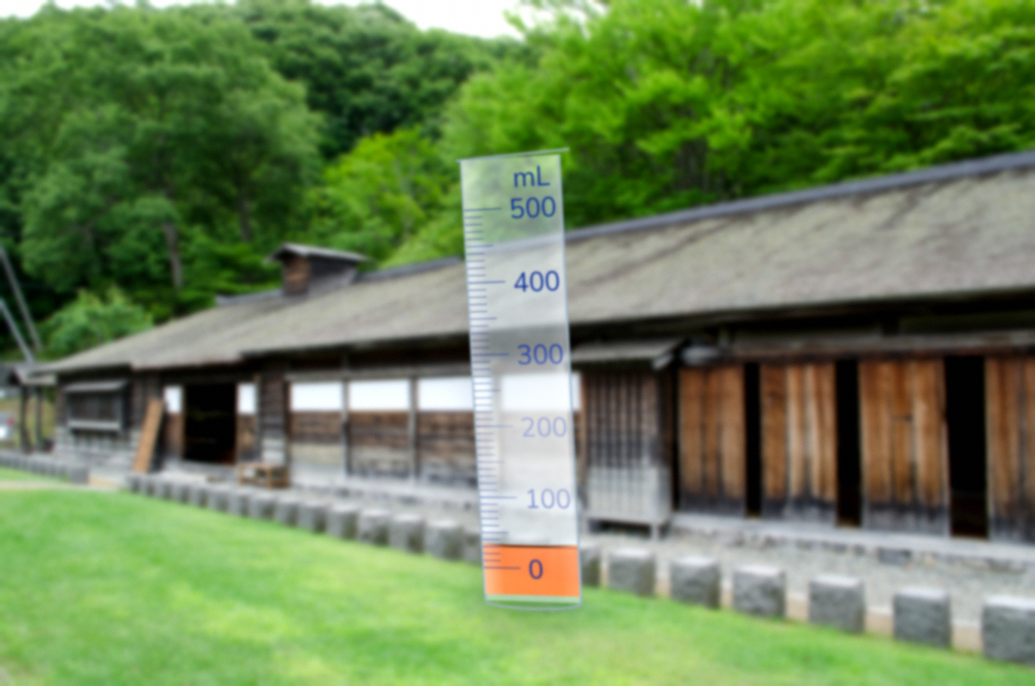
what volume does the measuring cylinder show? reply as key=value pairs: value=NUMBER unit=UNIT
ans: value=30 unit=mL
